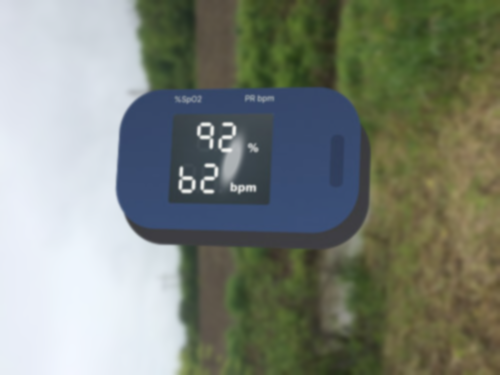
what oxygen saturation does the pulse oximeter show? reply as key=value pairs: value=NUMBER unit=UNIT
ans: value=92 unit=%
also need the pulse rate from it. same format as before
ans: value=62 unit=bpm
